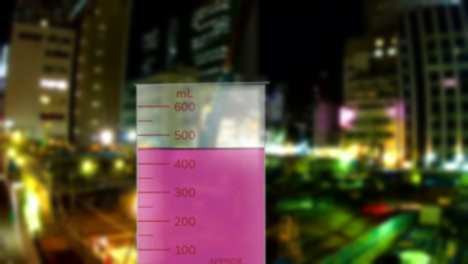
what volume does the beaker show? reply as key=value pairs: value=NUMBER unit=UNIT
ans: value=450 unit=mL
